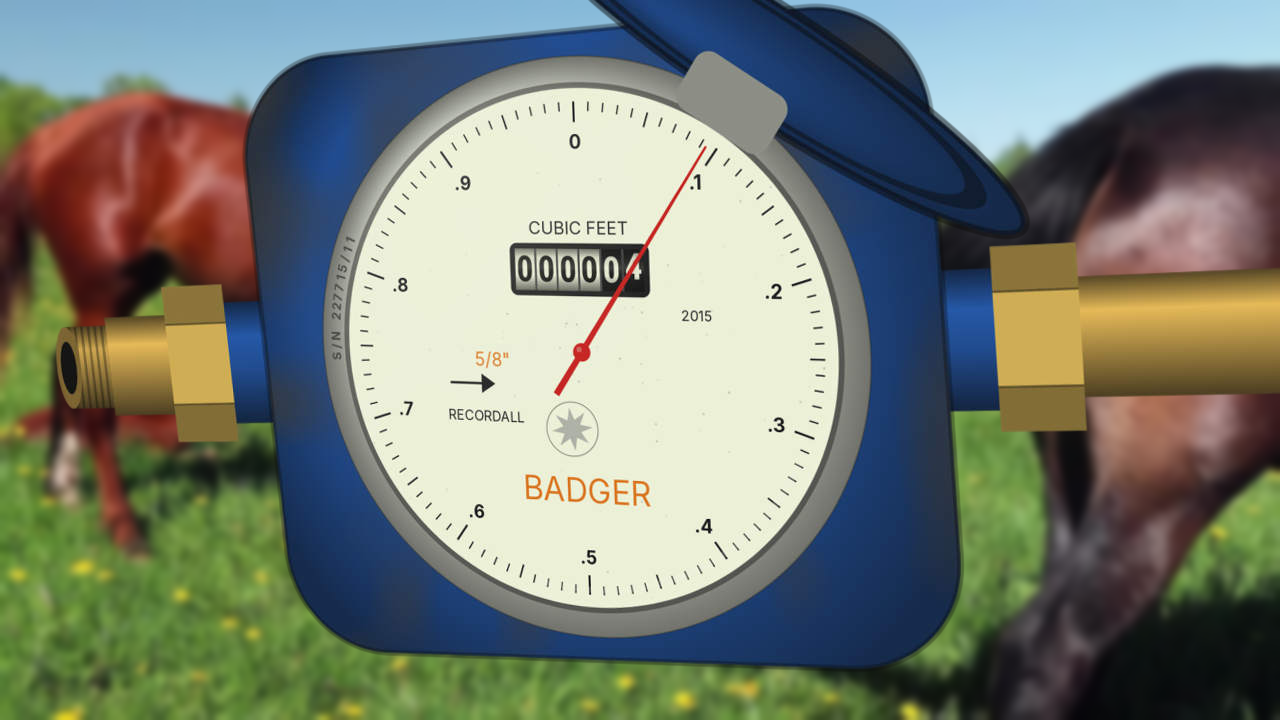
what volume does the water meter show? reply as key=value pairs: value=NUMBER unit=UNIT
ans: value=4.09 unit=ft³
